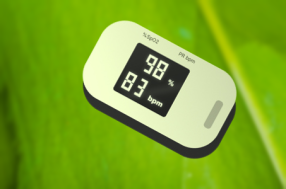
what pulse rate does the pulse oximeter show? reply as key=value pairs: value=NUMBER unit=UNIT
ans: value=83 unit=bpm
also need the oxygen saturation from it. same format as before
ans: value=98 unit=%
